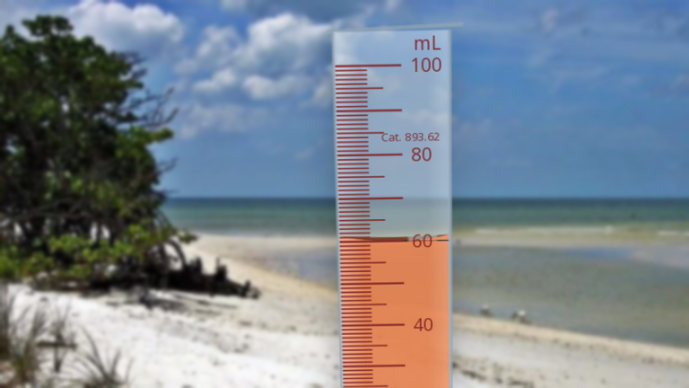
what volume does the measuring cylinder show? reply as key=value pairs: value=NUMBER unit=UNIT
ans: value=60 unit=mL
